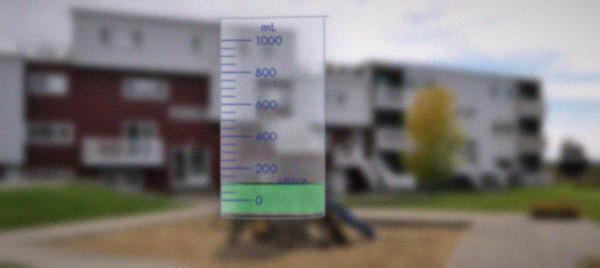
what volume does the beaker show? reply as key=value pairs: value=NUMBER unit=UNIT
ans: value=100 unit=mL
